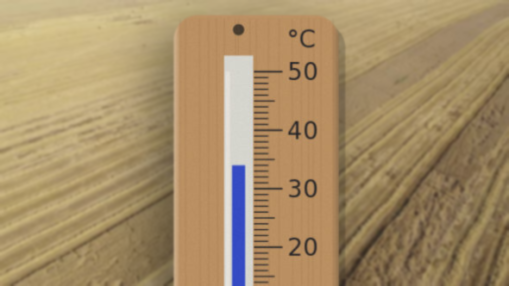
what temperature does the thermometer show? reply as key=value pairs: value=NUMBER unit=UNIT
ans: value=34 unit=°C
